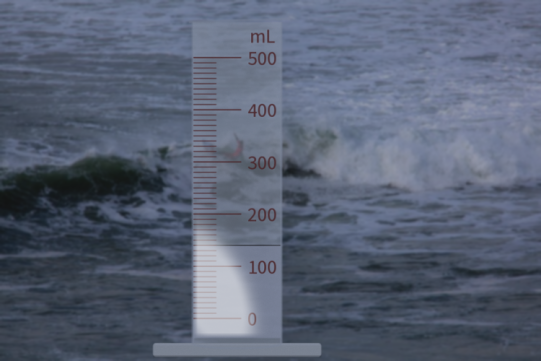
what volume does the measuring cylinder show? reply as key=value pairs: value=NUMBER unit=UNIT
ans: value=140 unit=mL
